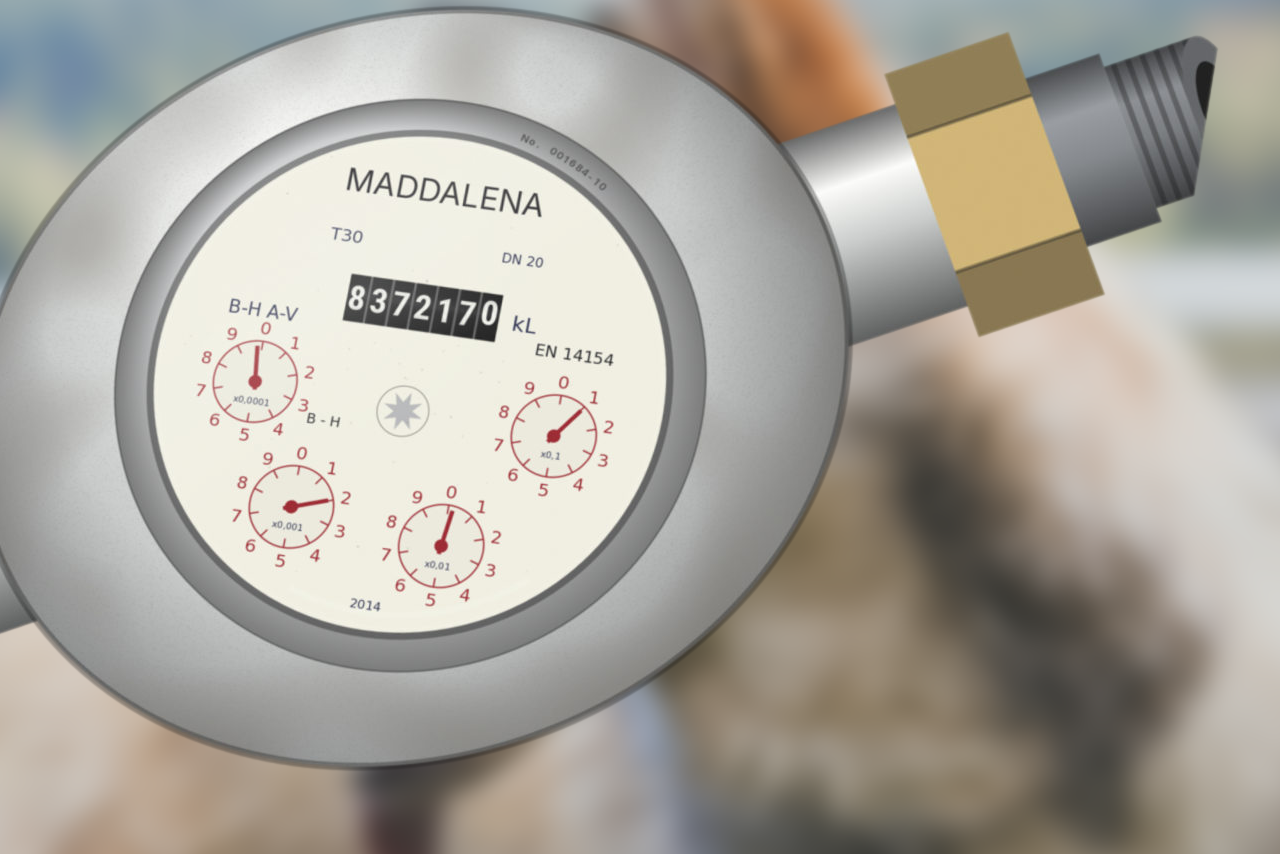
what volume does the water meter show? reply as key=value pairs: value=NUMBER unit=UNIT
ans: value=8372170.1019 unit=kL
